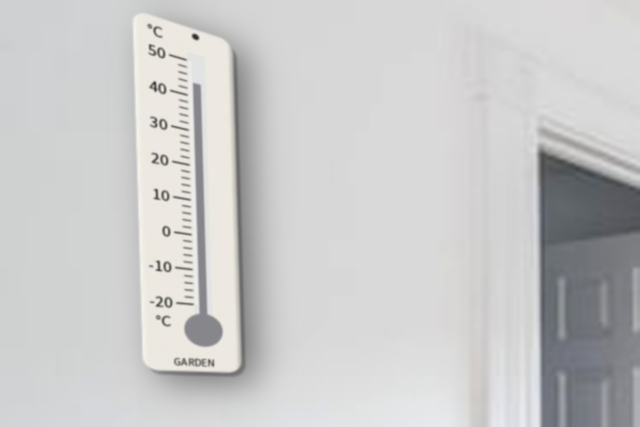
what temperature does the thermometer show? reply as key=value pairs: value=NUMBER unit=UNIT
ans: value=44 unit=°C
